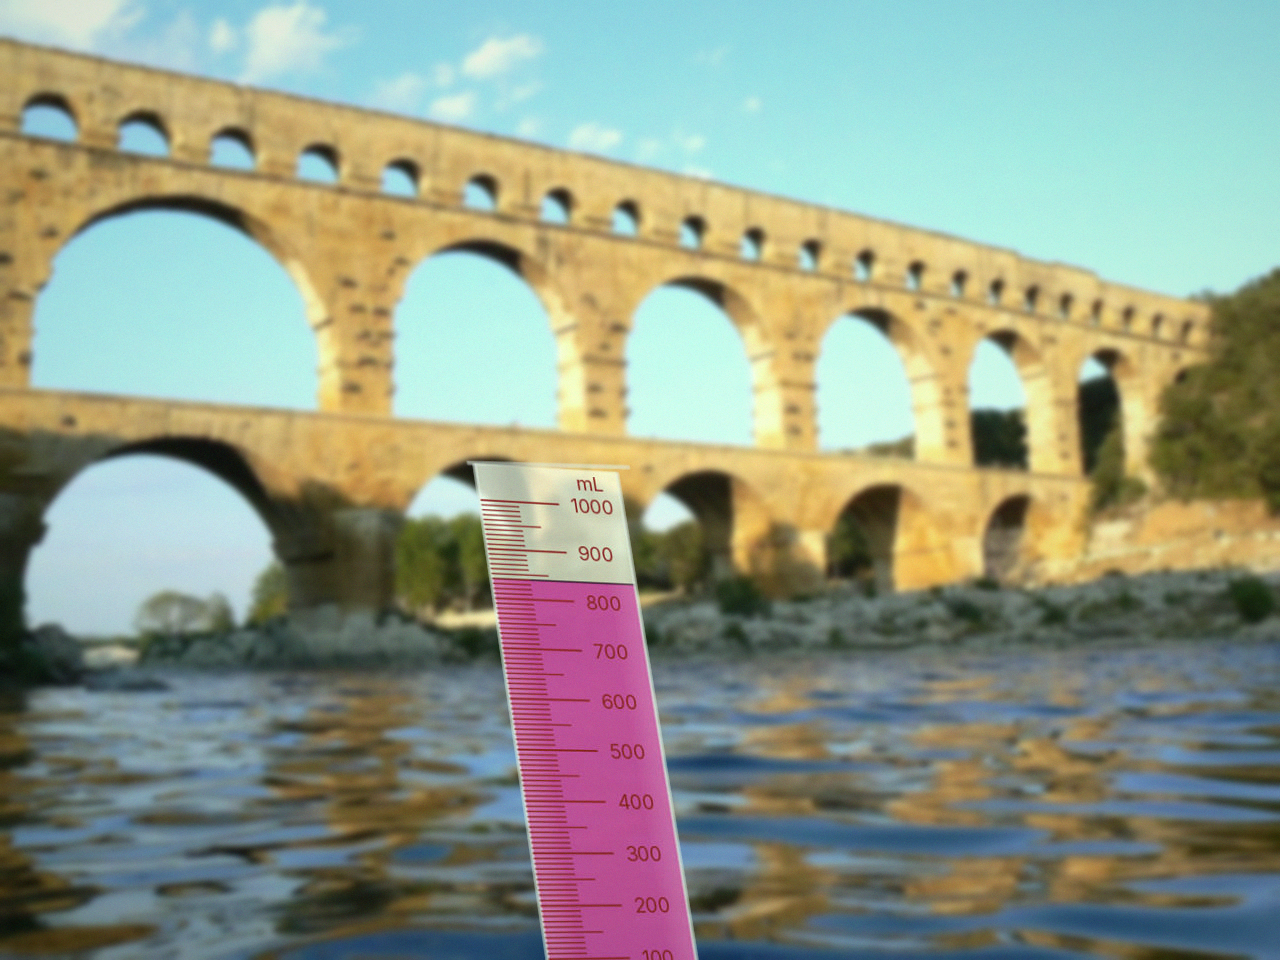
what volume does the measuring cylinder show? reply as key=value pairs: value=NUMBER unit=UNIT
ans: value=840 unit=mL
